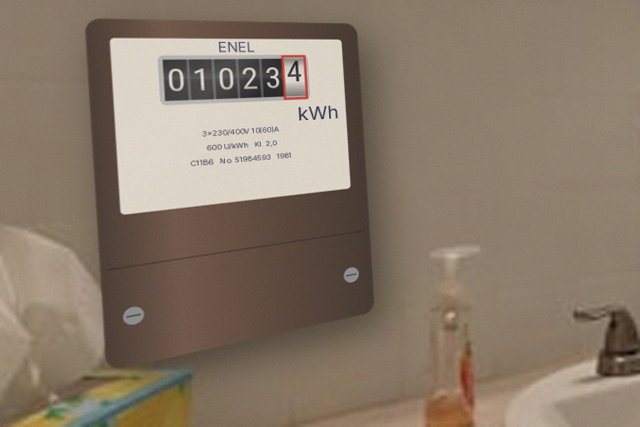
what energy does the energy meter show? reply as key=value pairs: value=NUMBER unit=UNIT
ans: value=1023.4 unit=kWh
